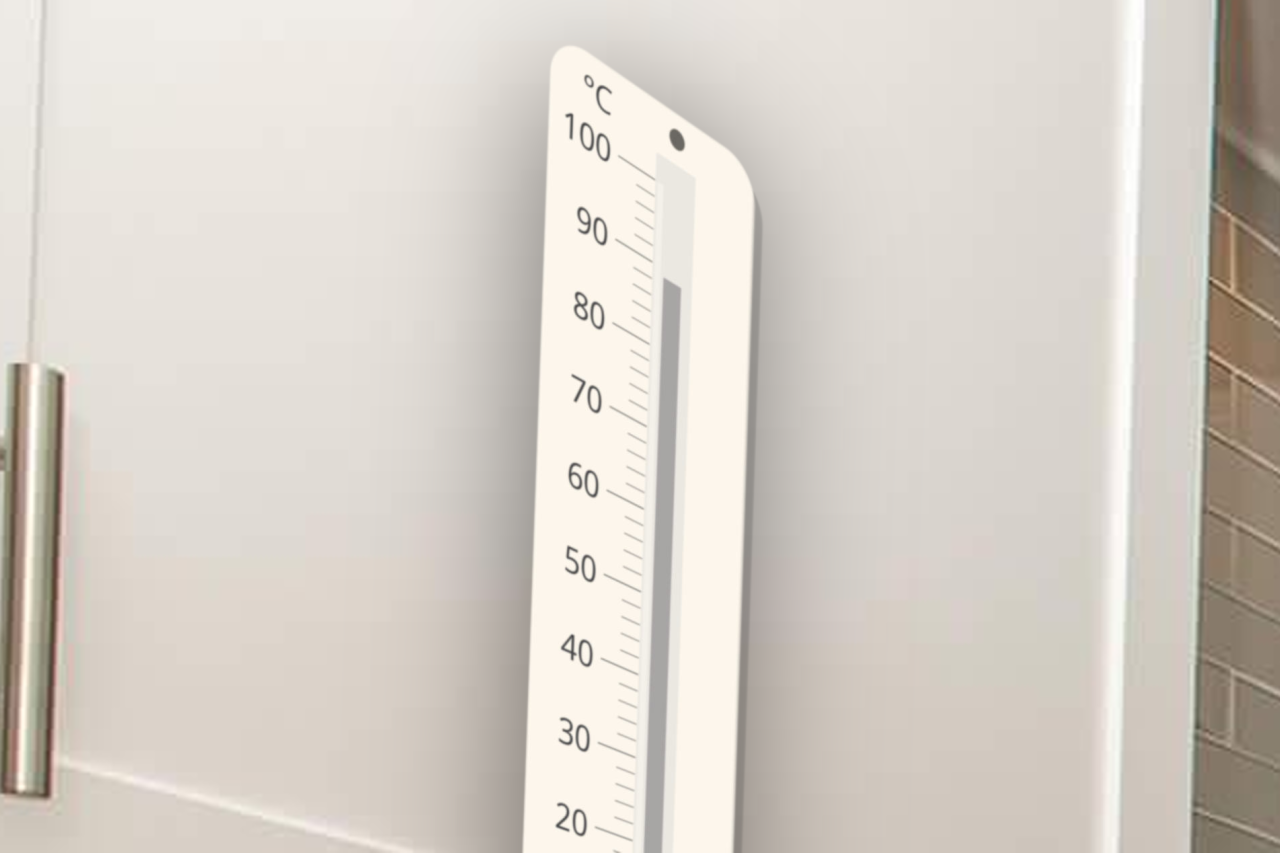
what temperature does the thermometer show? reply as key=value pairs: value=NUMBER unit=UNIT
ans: value=89 unit=°C
